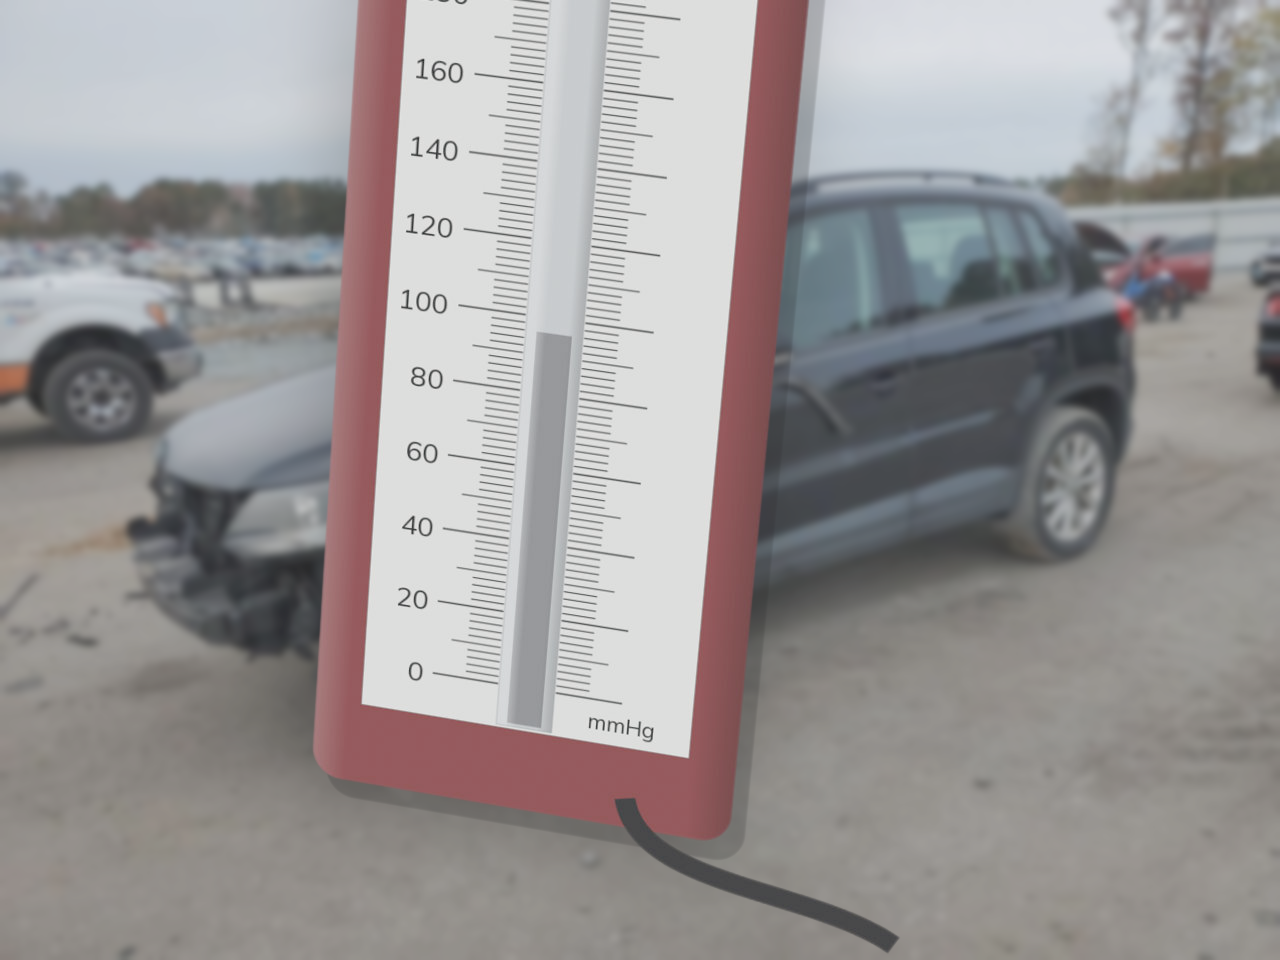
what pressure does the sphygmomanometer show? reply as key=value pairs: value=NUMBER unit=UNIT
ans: value=96 unit=mmHg
